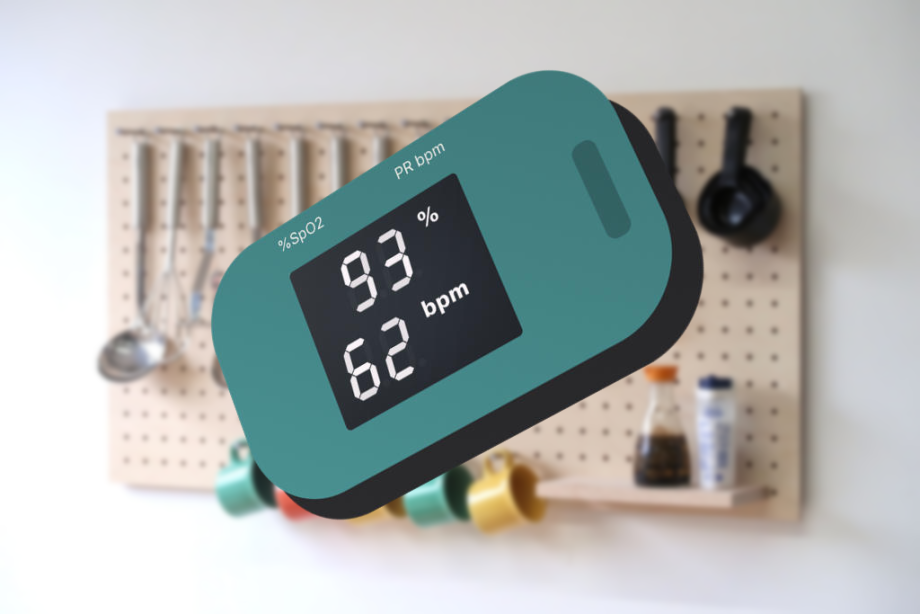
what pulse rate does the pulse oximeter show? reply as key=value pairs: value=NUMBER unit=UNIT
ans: value=62 unit=bpm
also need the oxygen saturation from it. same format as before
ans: value=93 unit=%
